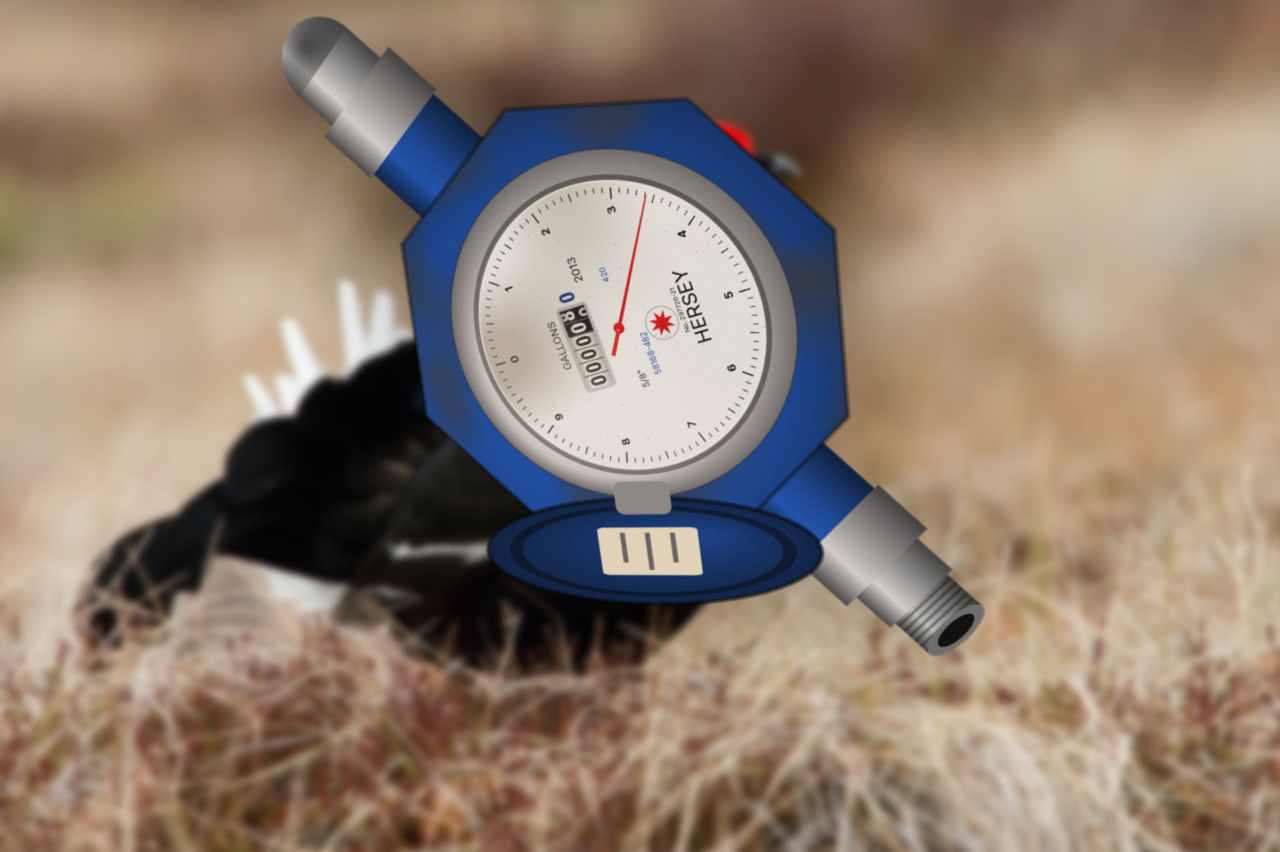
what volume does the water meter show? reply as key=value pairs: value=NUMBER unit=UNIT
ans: value=83.4 unit=gal
